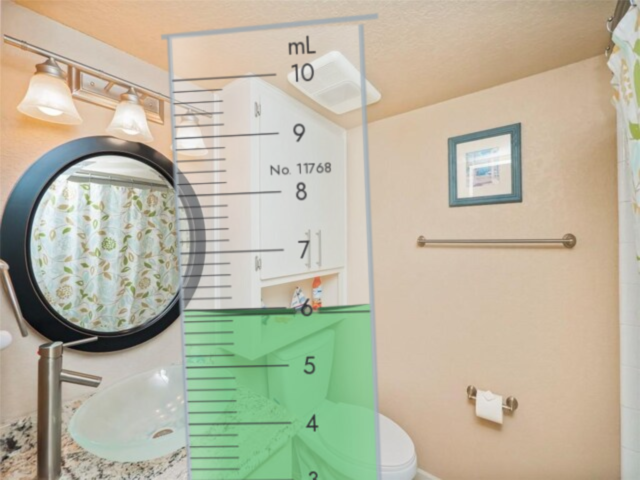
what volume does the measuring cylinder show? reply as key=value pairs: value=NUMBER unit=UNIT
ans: value=5.9 unit=mL
